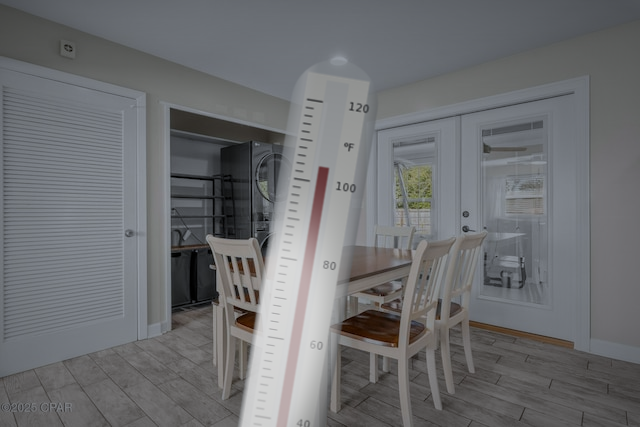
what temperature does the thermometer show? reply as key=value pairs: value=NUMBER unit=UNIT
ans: value=104 unit=°F
